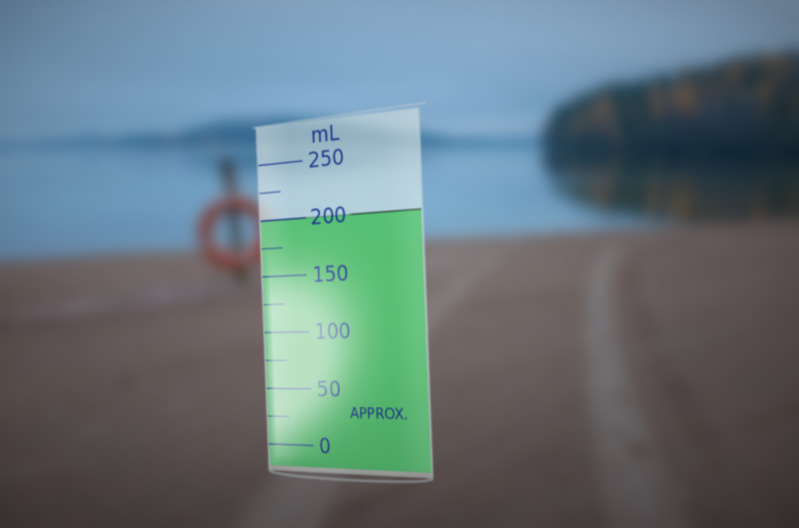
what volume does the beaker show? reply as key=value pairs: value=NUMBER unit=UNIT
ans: value=200 unit=mL
